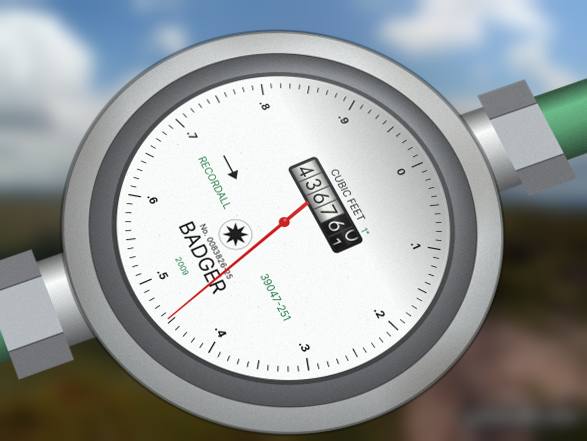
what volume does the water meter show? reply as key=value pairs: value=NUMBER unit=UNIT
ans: value=436760.45 unit=ft³
